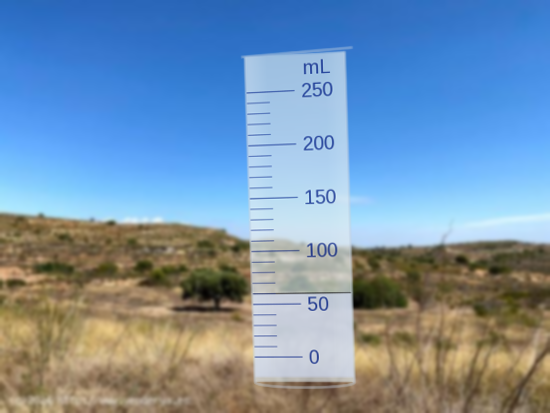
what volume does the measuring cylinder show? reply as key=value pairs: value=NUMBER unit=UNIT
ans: value=60 unit=mL
